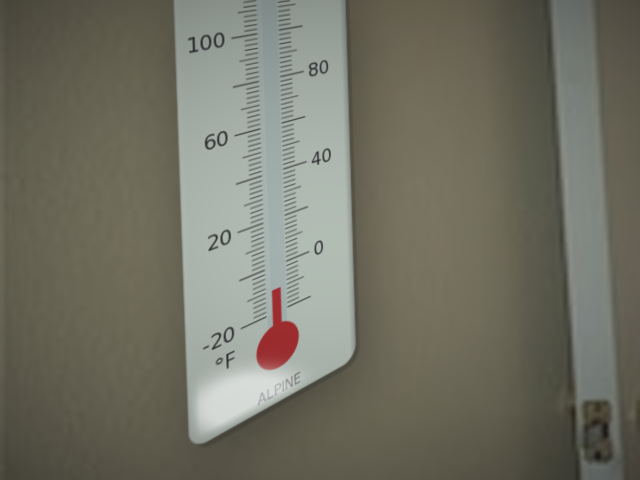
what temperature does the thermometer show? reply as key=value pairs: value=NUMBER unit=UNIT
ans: value=-10 unit=°F
